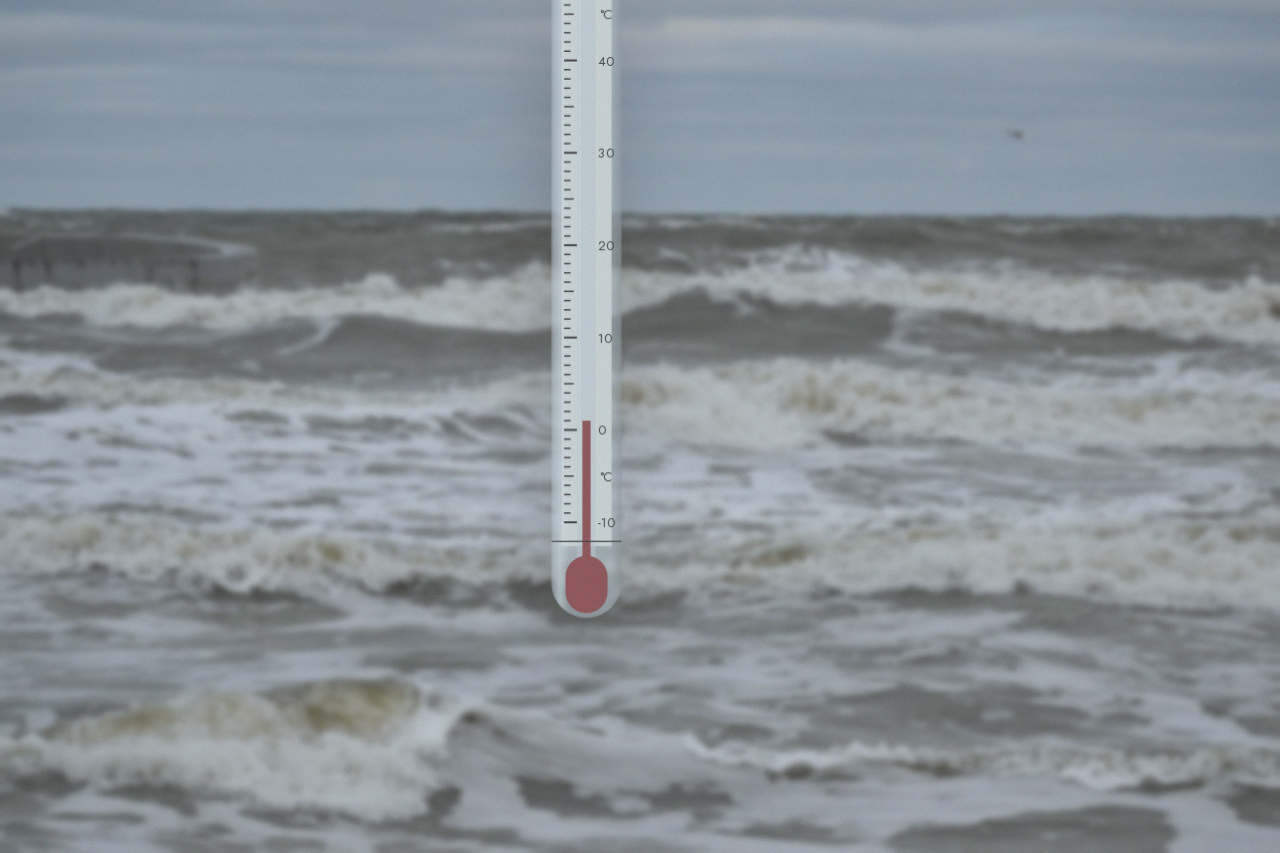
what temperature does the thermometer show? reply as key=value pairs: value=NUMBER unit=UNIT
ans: value=1 unit=°C
